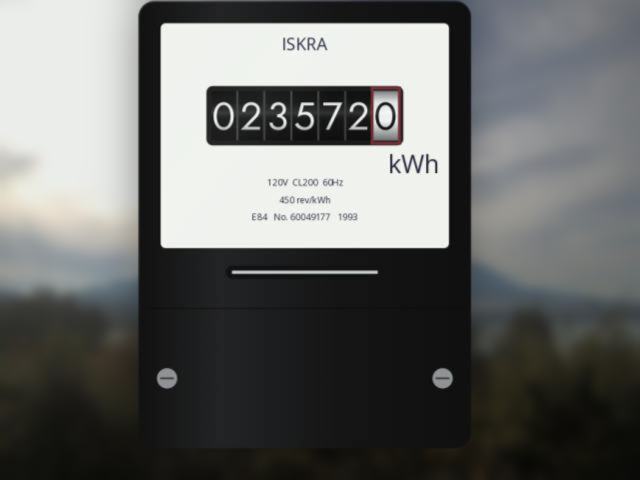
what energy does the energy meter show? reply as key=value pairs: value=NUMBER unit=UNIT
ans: value=23572.0 unit=kWh
